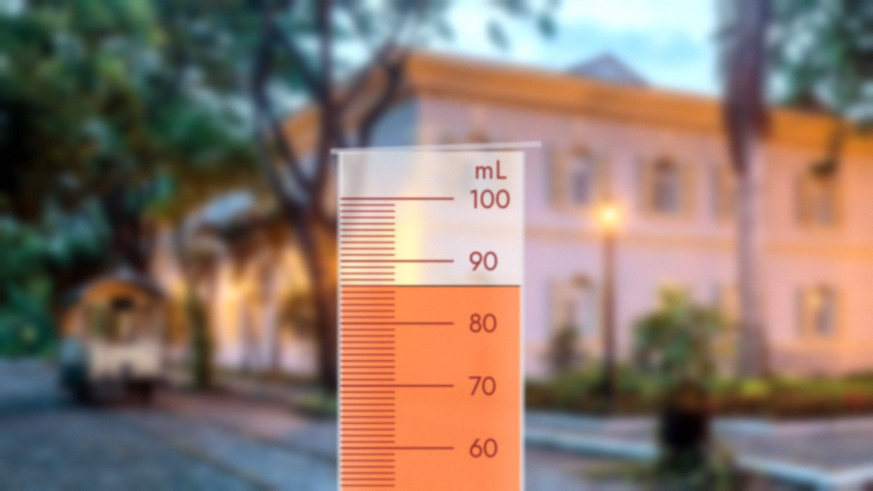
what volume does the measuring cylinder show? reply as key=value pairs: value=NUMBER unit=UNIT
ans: value=86 unit=mL
